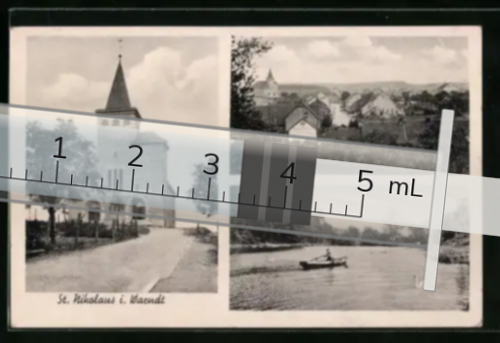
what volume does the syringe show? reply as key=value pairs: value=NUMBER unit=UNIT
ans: value=3.4 unit=mL
